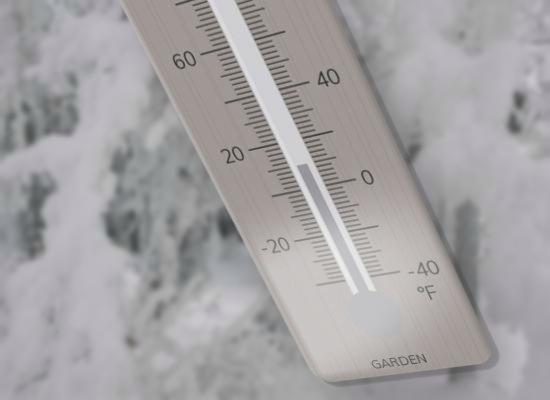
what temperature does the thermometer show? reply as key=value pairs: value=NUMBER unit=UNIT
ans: value=10 unit=°F
